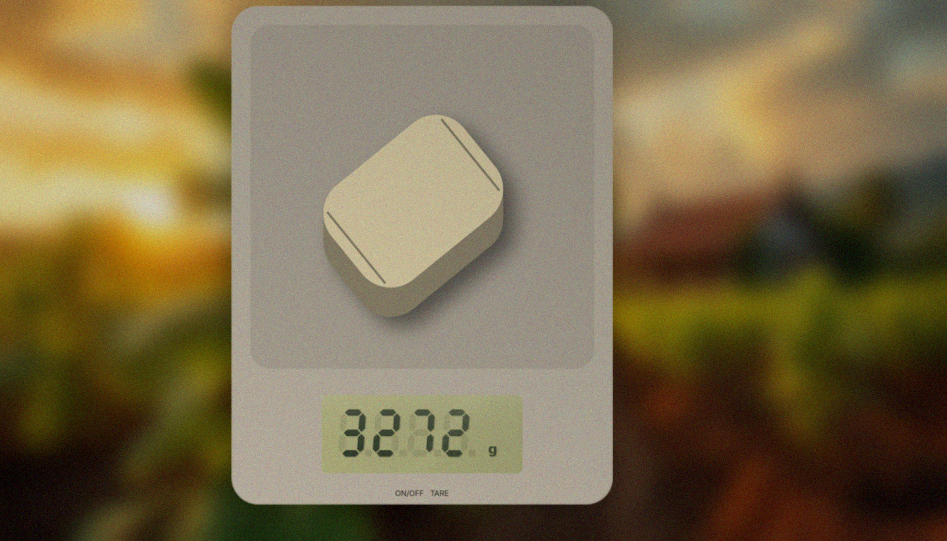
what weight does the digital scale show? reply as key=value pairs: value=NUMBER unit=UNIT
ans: value=3272 unit=g
